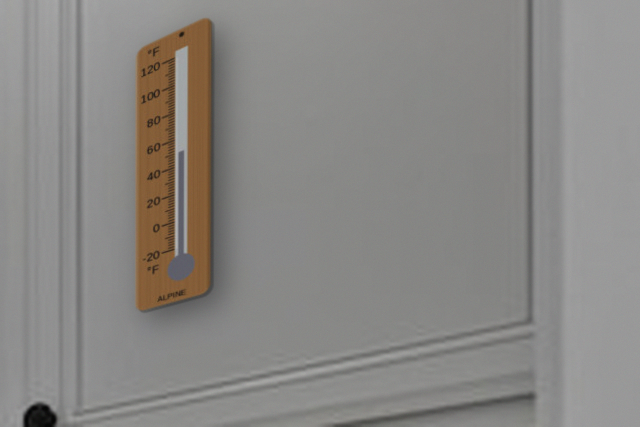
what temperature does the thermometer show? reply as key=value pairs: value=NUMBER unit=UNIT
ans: value=50 unit=°F
